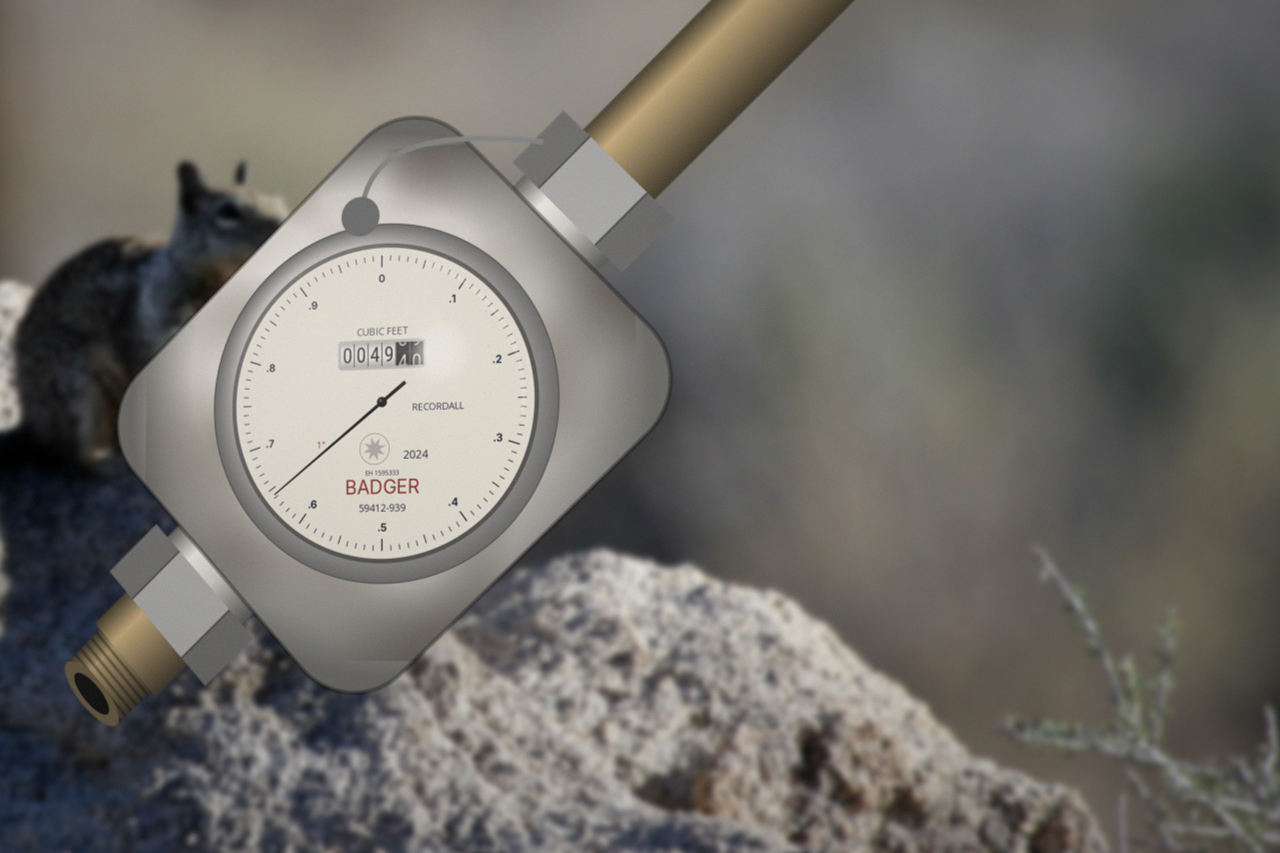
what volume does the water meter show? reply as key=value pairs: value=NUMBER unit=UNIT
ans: value=4939.64 unit=ft³
